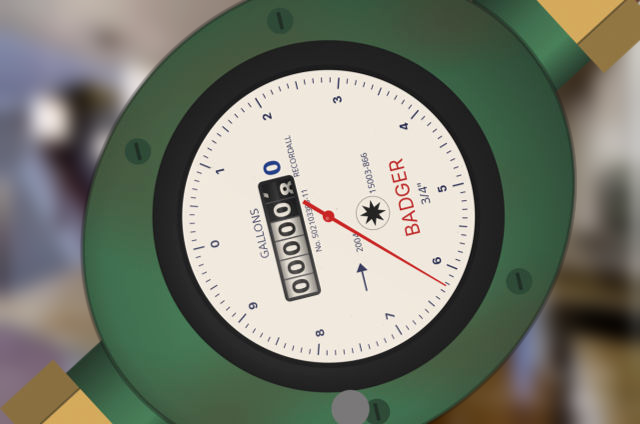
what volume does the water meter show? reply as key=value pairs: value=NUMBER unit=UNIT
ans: value=76.2 unit=gal
